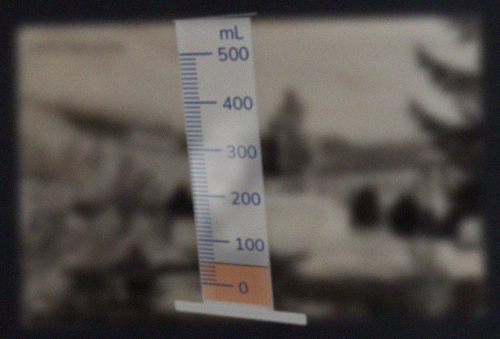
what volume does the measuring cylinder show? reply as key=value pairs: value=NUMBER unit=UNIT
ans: value=50 unit=mL
